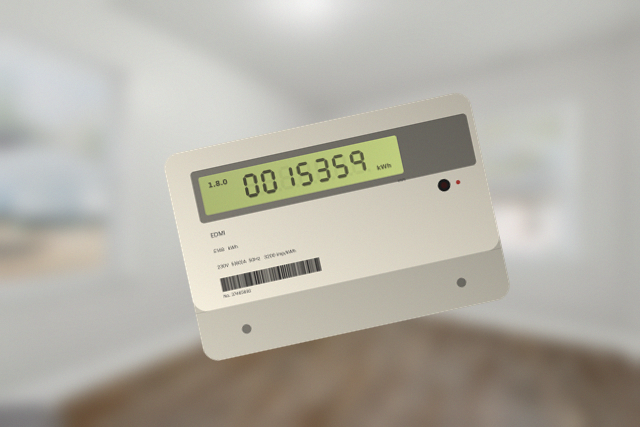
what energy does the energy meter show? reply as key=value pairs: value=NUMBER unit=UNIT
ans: value=15359 unit=kWh
